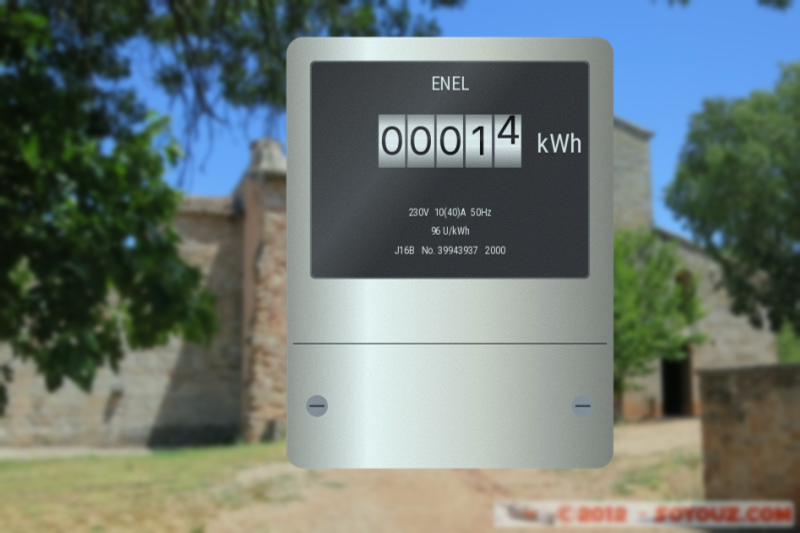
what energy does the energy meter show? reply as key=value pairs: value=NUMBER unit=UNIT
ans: value=14 unit=kWh
